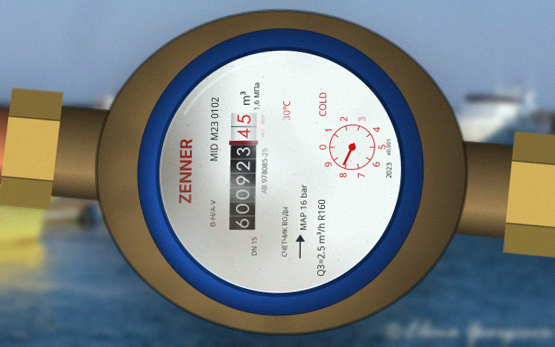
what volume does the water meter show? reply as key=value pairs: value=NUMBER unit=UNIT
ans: value=600923.458 unit=m³
